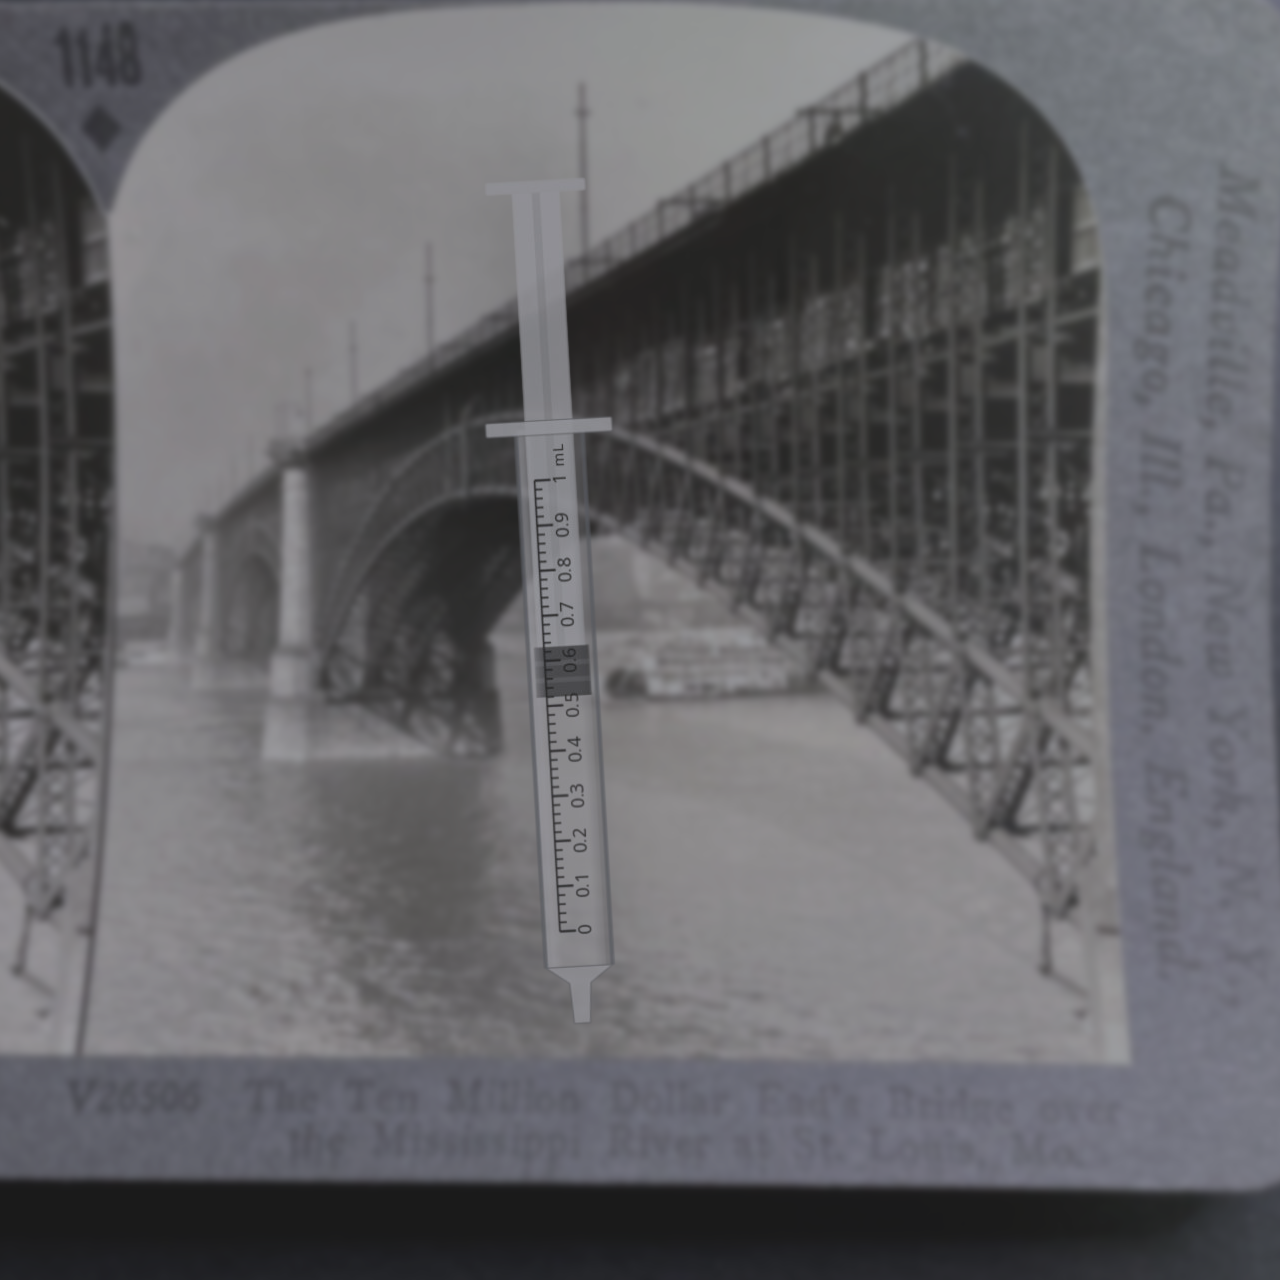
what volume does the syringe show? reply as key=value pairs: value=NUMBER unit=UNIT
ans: value=0.52 unit=mL
